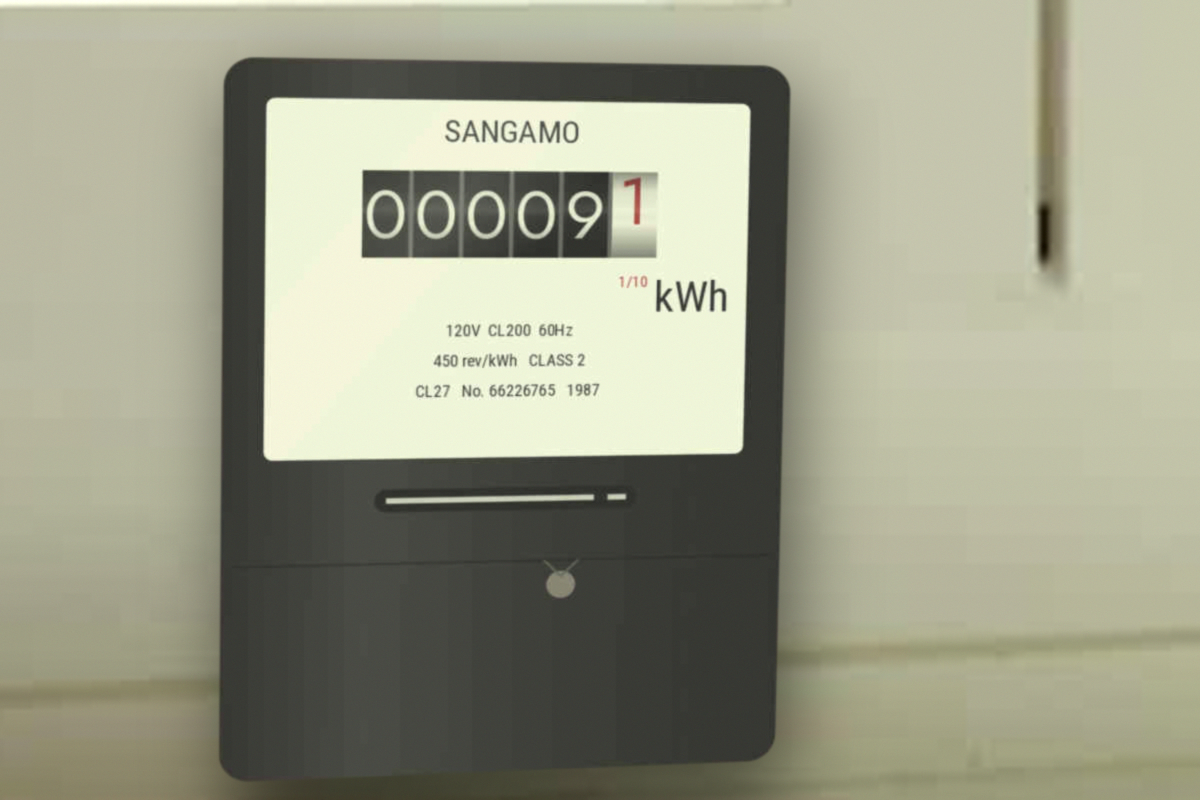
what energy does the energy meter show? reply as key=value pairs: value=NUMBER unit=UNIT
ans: value=9.1 unit=kWh
